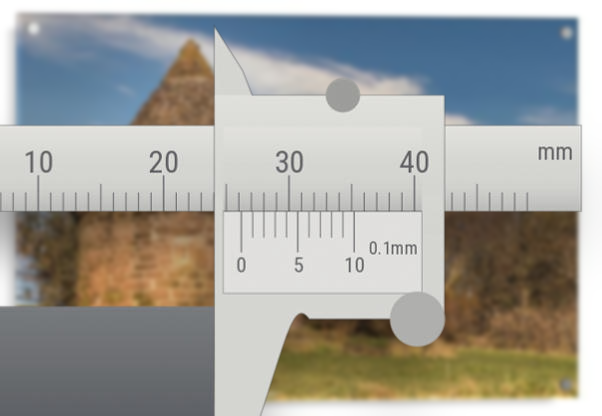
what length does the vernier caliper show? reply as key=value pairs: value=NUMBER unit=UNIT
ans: value=26.2 unit=mm
